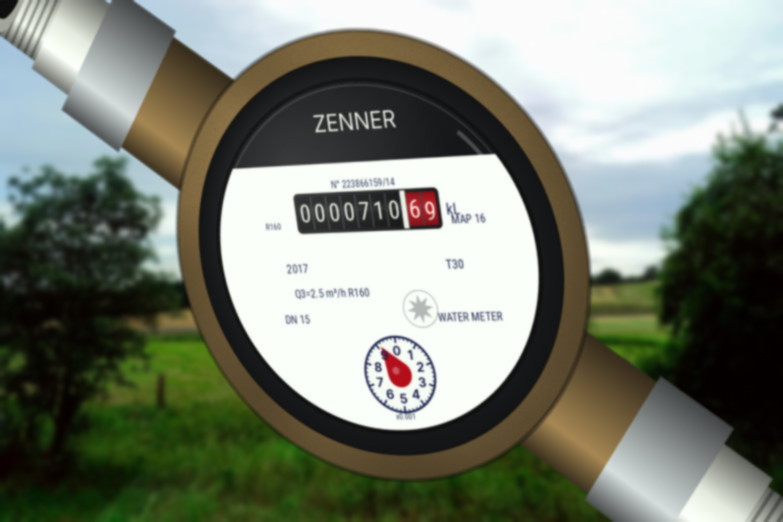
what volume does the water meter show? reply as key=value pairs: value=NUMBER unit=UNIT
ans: value=710.689 unit=kL
